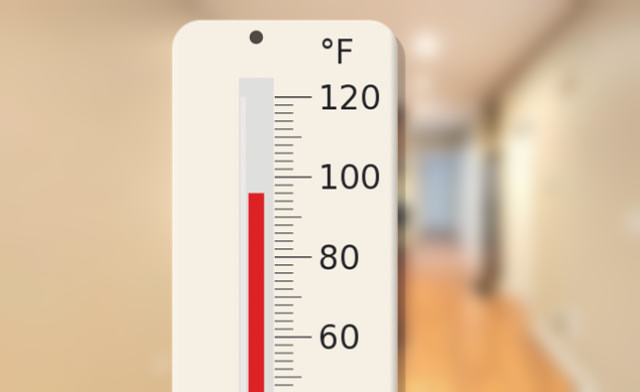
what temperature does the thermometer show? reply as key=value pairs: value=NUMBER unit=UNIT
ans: value=96 unit=°F
